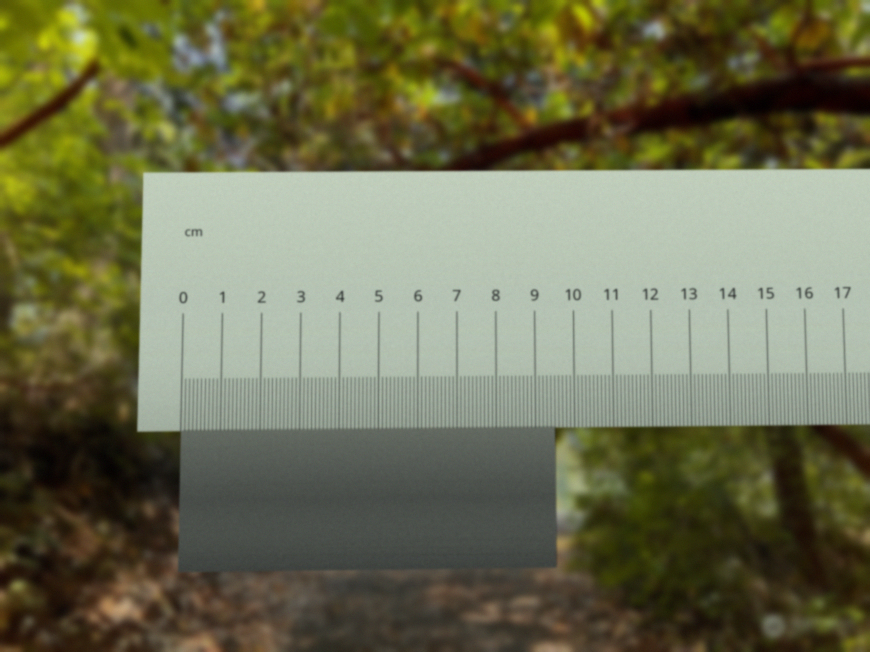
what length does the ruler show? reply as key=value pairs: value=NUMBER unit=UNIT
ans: value=9.5 unit=cm
